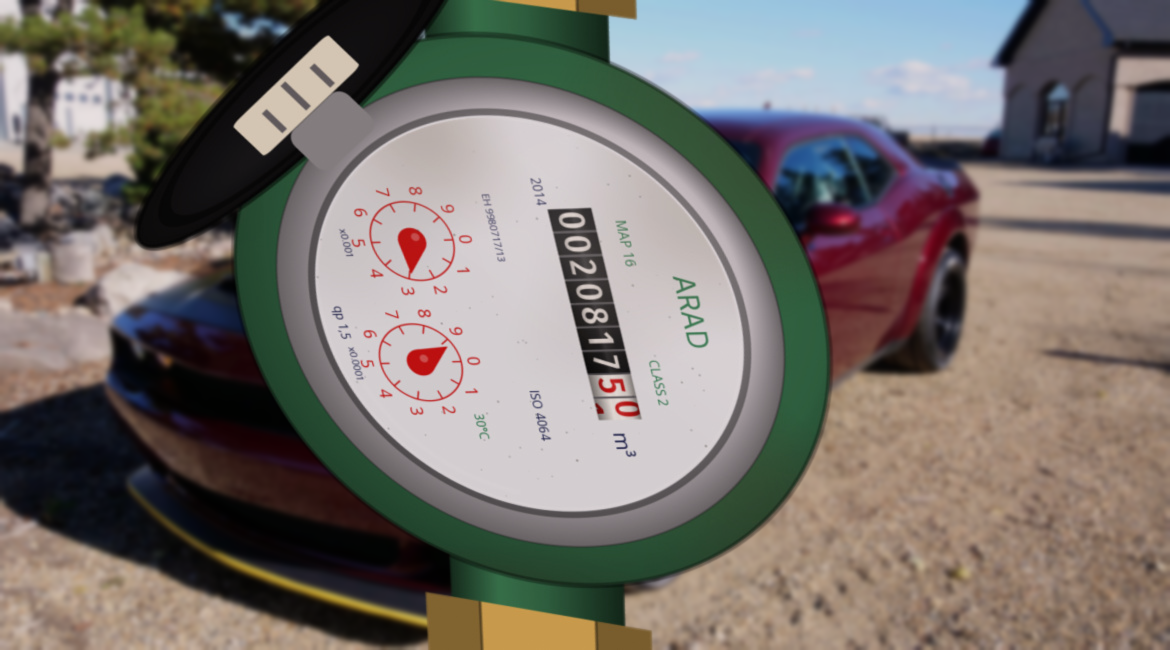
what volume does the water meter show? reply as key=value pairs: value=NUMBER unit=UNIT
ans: value=20817.5029 unit=m³
